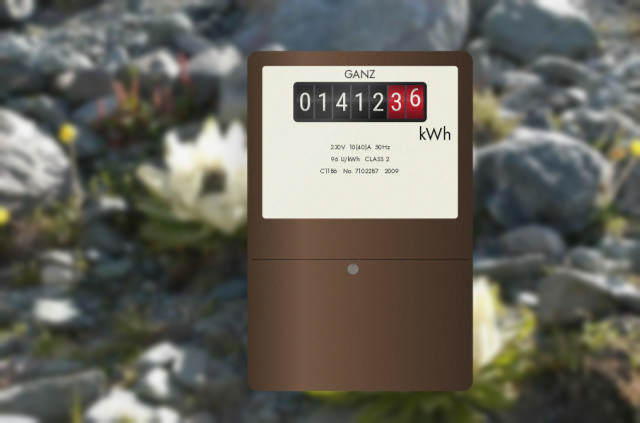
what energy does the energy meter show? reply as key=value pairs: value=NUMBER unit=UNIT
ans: value=1412.36 unit=kWh
